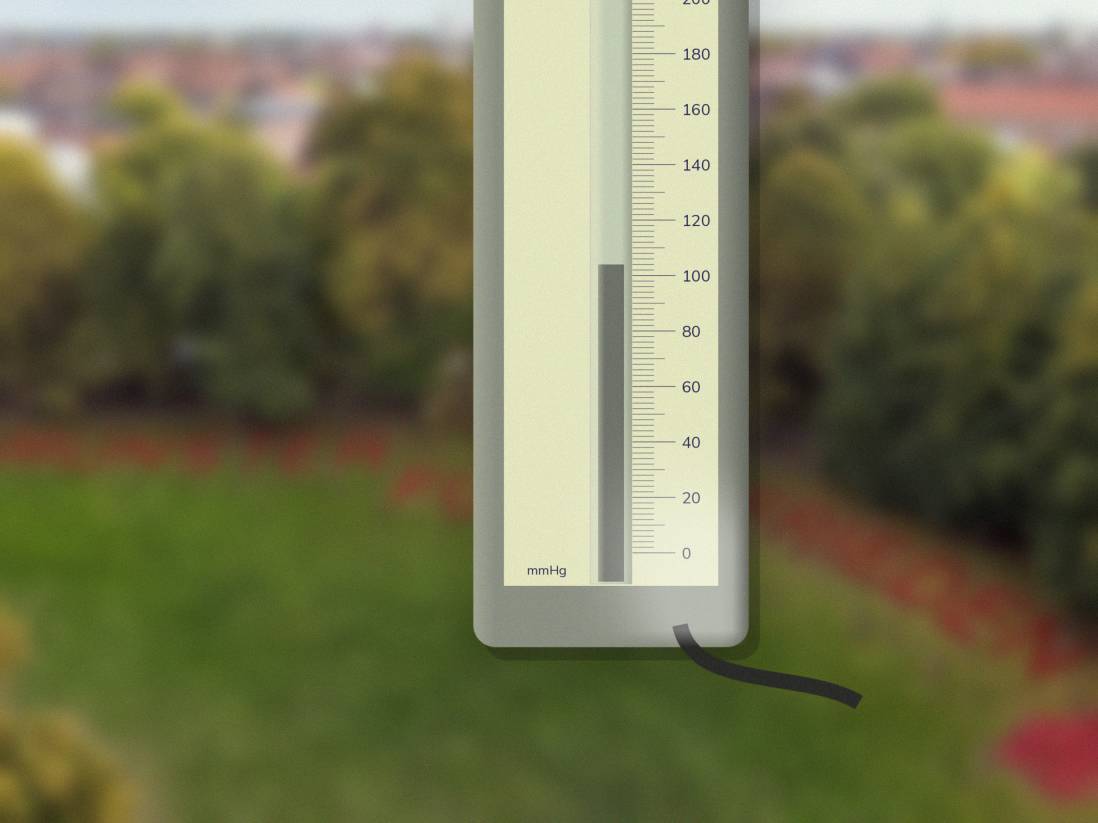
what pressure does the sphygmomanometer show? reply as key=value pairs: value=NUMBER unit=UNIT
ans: value=104 unit=mmHg
